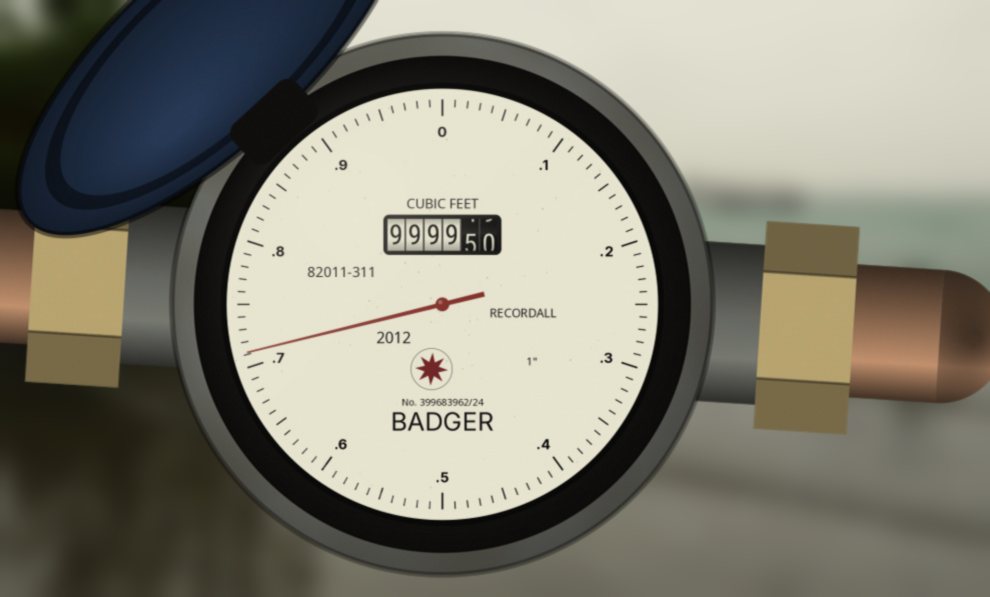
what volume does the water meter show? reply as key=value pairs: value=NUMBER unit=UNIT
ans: value=999949.71 unit=ft³
